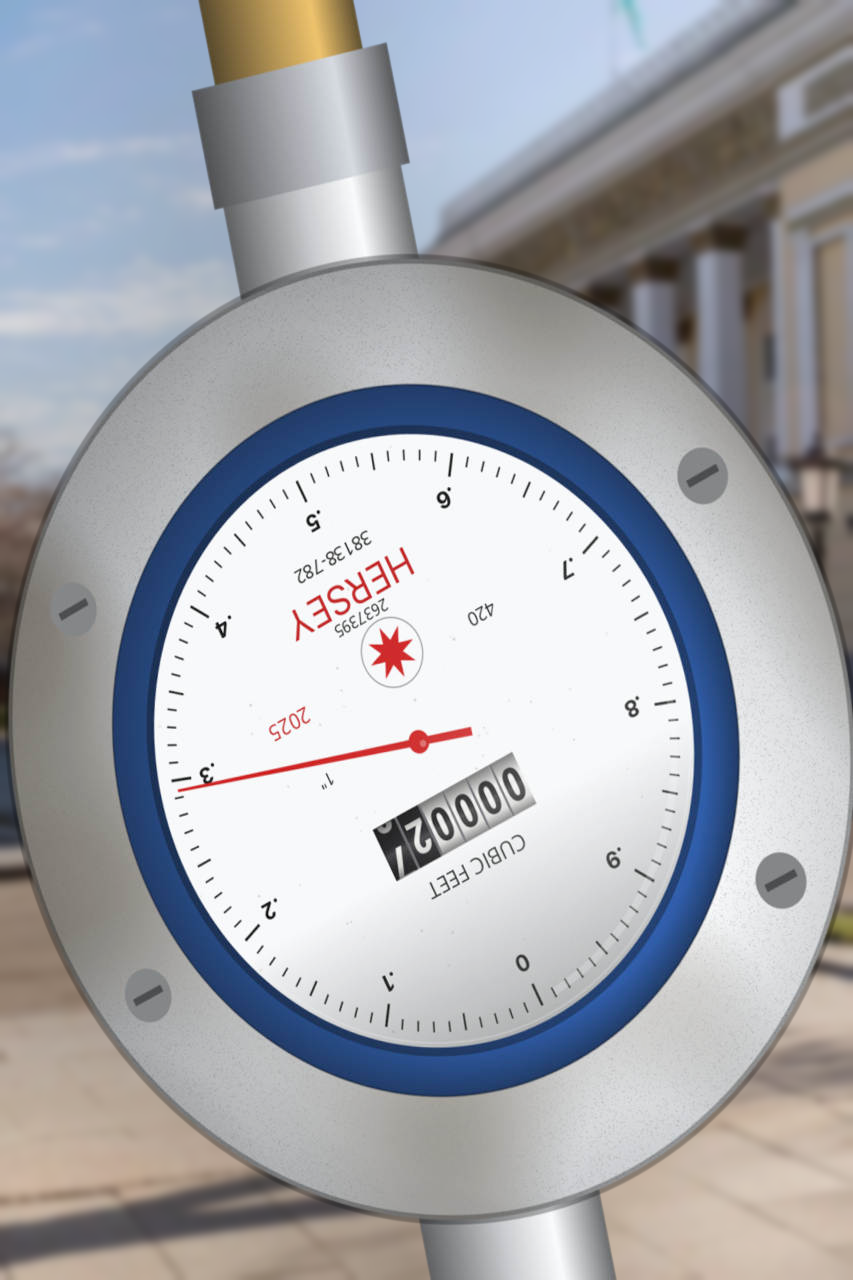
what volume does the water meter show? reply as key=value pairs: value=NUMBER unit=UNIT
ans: value=27.29 unit=ft³
